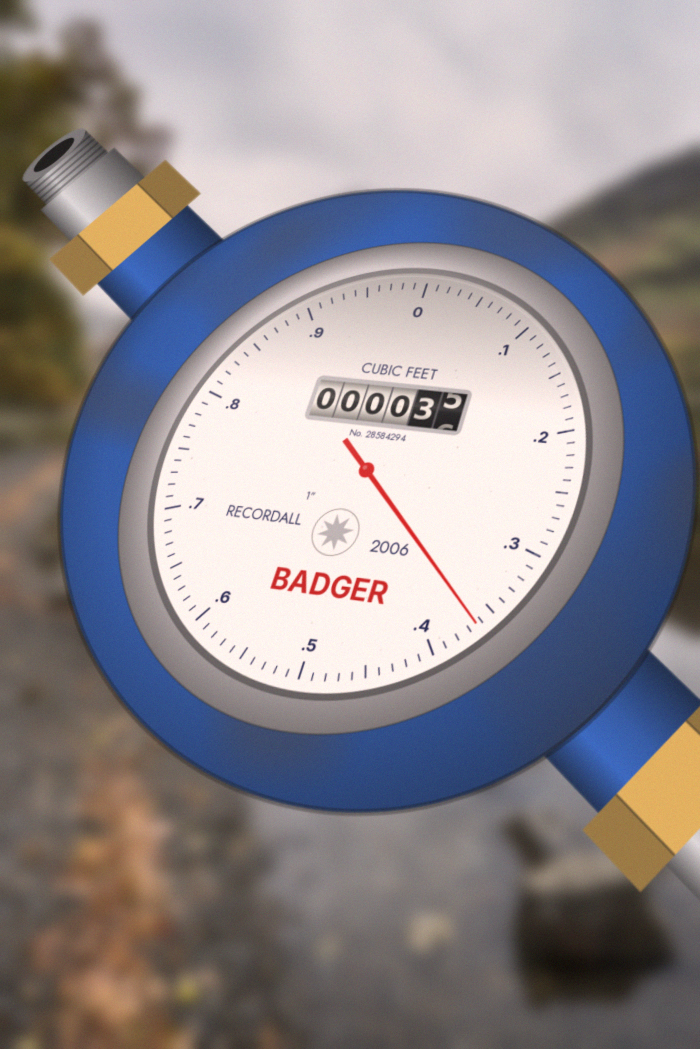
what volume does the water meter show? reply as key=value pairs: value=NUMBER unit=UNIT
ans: value=35.36 unit=ft³
